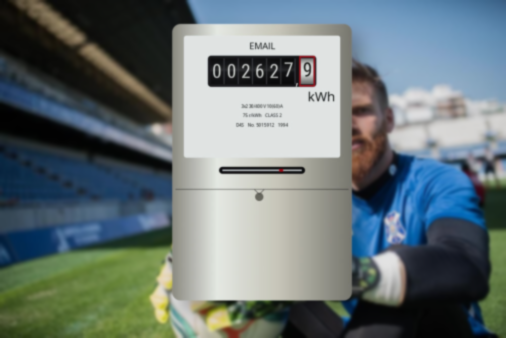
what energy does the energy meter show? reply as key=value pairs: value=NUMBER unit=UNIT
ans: value=2627.9 unit=kWh
